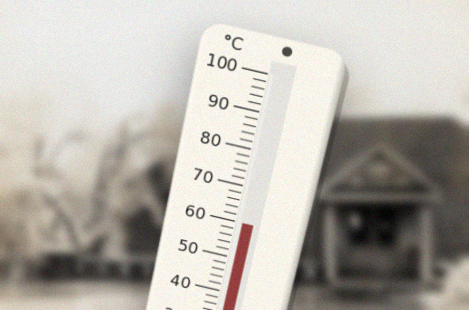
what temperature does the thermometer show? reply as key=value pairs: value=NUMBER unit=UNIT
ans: value=60 unit=°C
